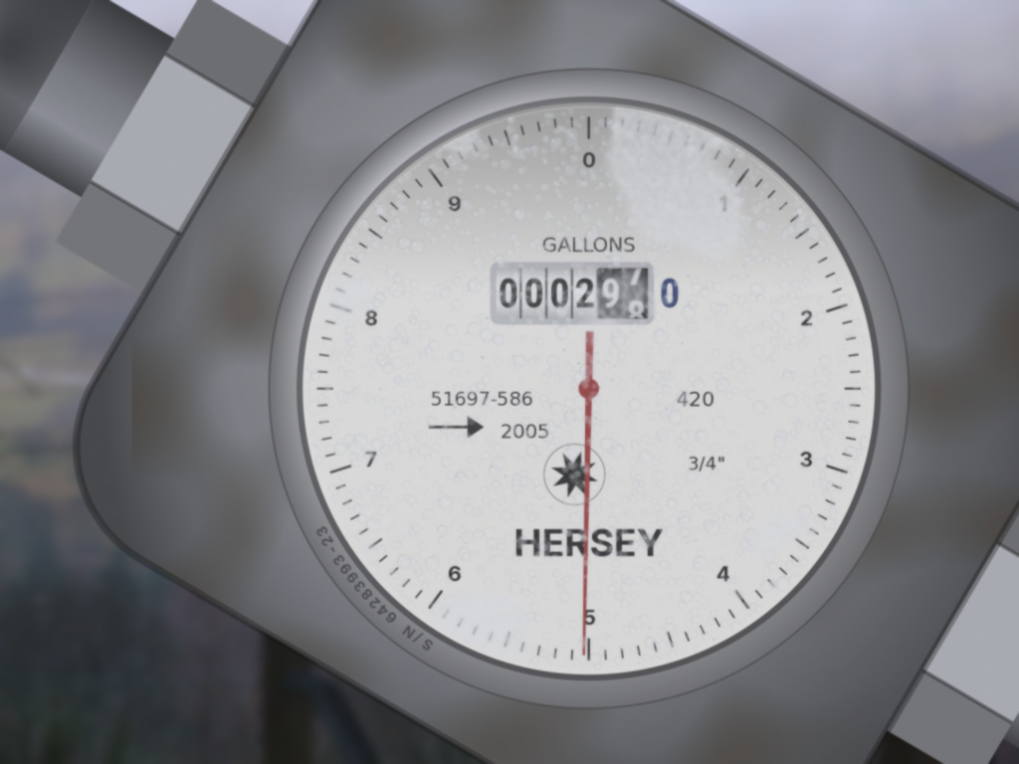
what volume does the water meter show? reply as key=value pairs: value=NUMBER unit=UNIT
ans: value=2975.0 unit=gal
